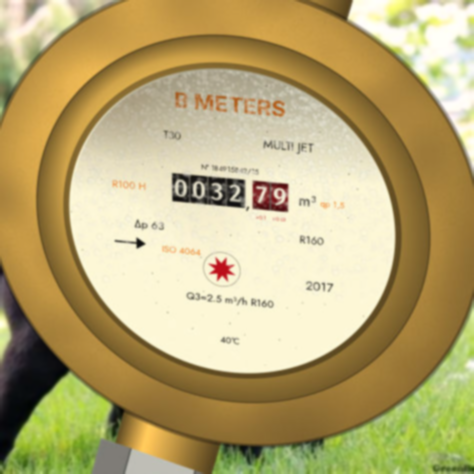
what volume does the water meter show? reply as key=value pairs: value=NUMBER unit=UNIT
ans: value=32.79 unit=m³
